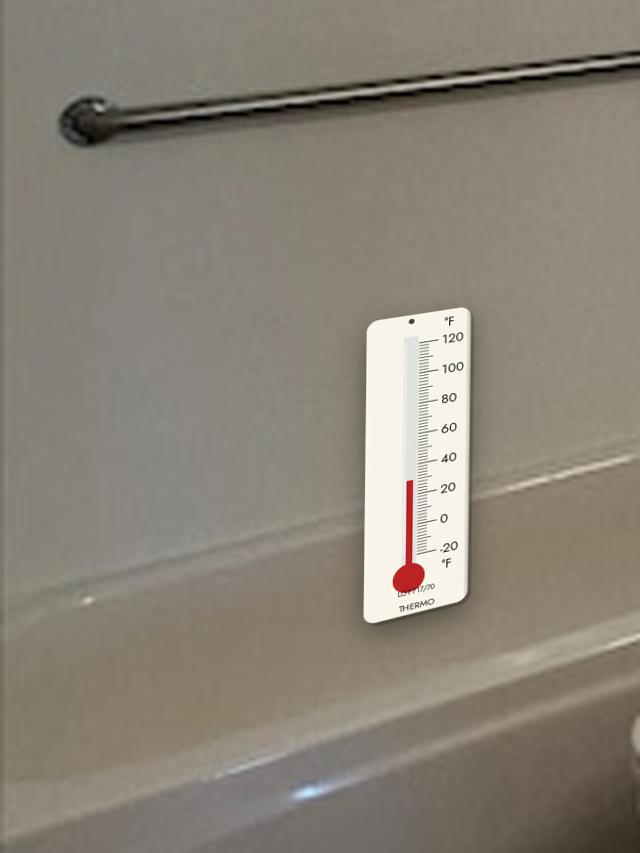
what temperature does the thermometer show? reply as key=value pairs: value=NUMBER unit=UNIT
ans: value=30 unit=°F
